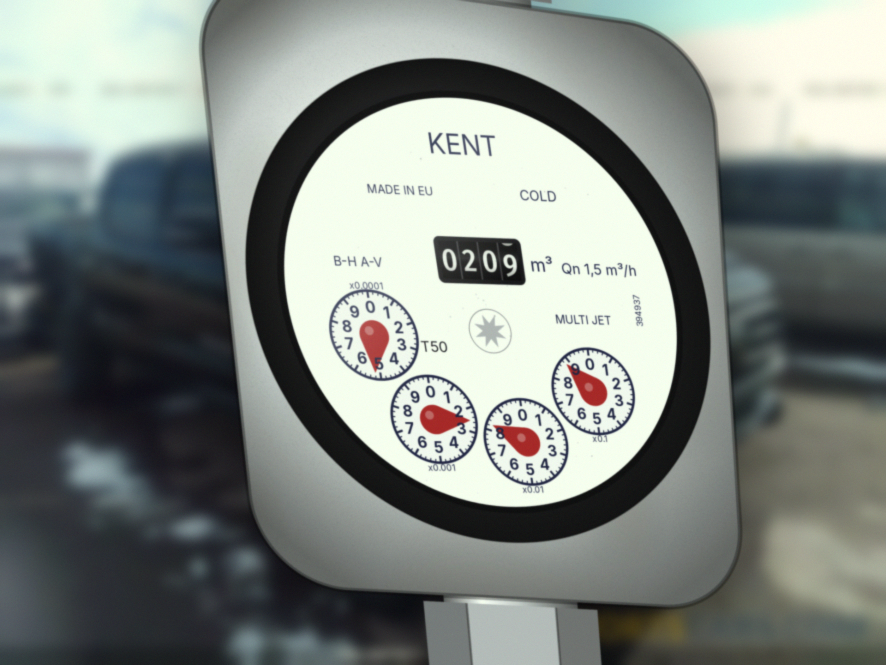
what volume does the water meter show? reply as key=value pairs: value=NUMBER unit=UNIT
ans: value=208.8825 unit=m³
